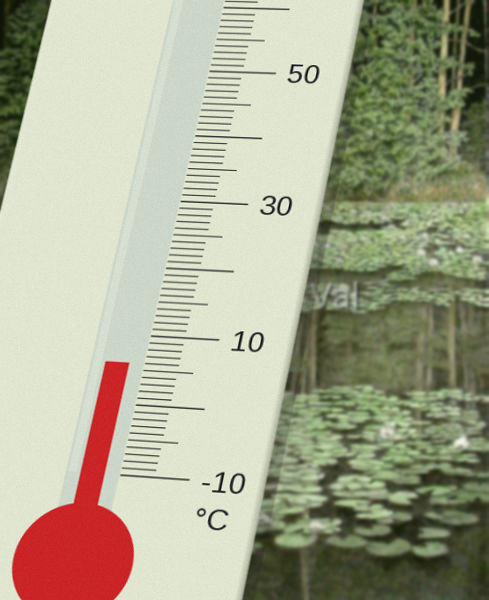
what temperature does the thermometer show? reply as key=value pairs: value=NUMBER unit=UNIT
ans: value=6 unit=°C
